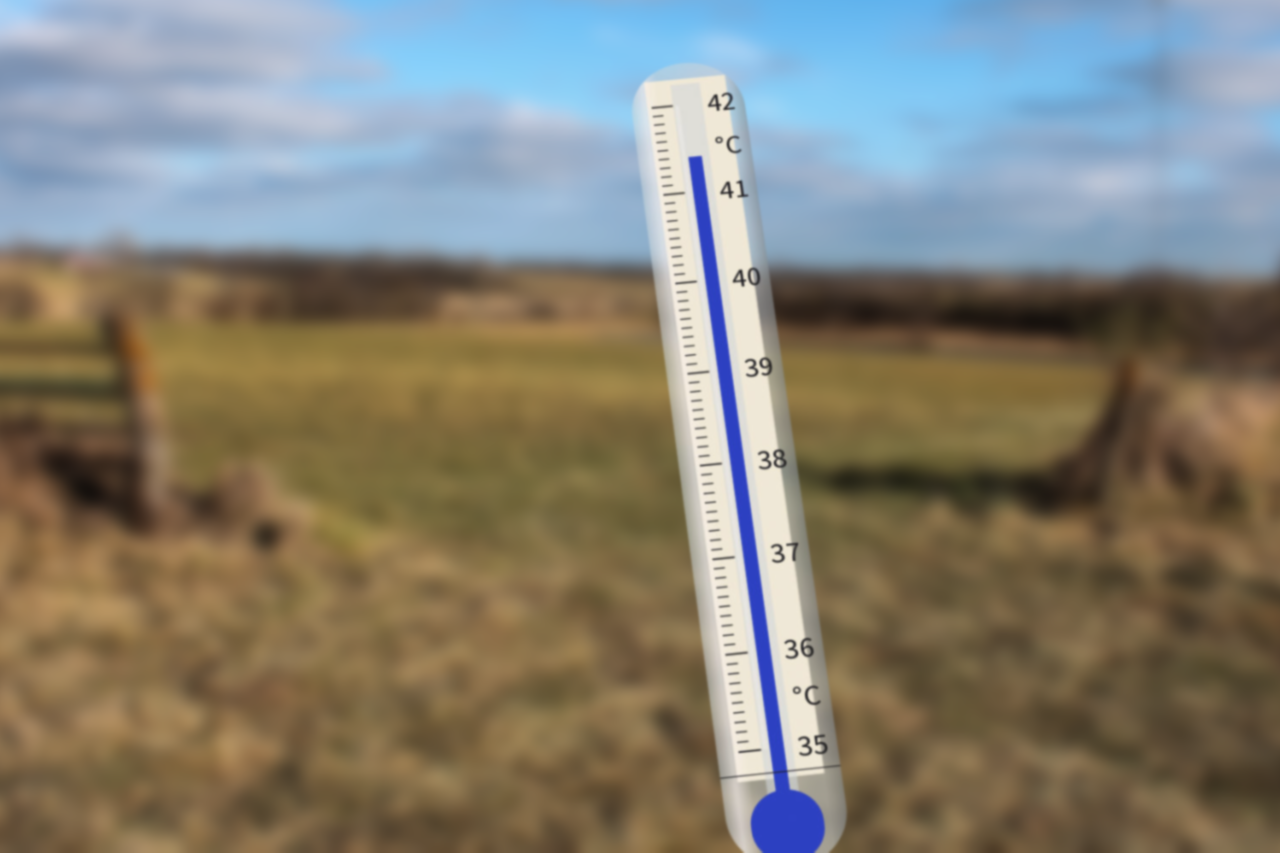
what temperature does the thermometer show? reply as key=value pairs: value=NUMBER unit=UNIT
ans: value=41.4 unit=°C
